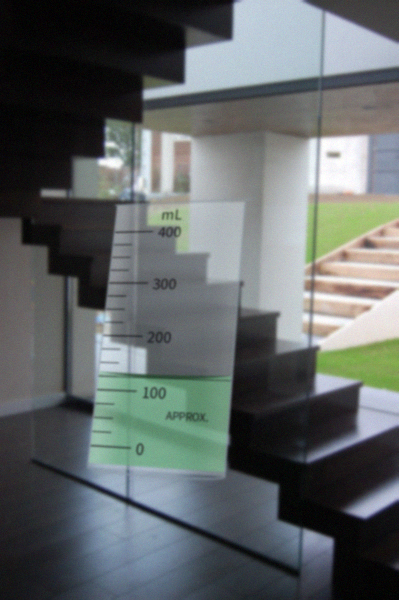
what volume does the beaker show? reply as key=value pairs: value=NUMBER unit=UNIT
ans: value=125 unit=mL
